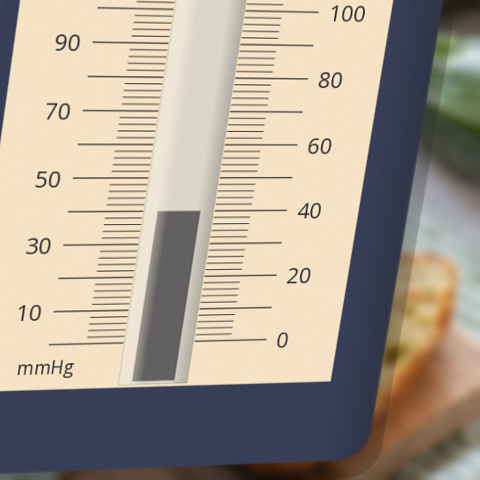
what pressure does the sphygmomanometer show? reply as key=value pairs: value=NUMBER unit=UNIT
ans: value=40 unit=mmHg
